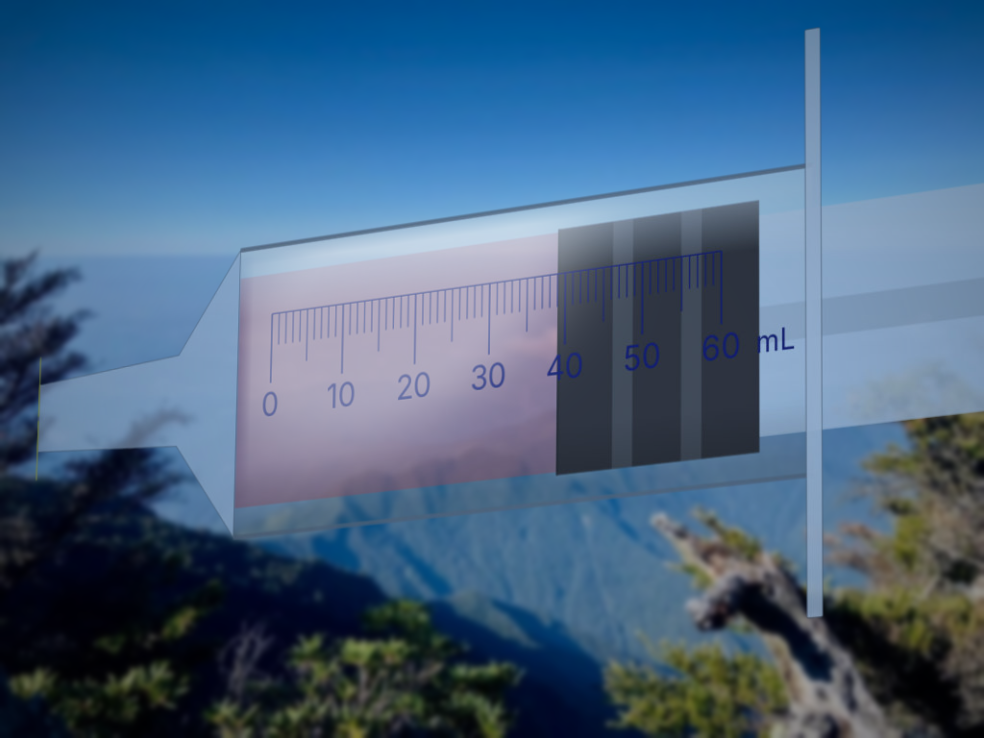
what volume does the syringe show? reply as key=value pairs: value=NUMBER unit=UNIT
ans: value=39 unit=mL
